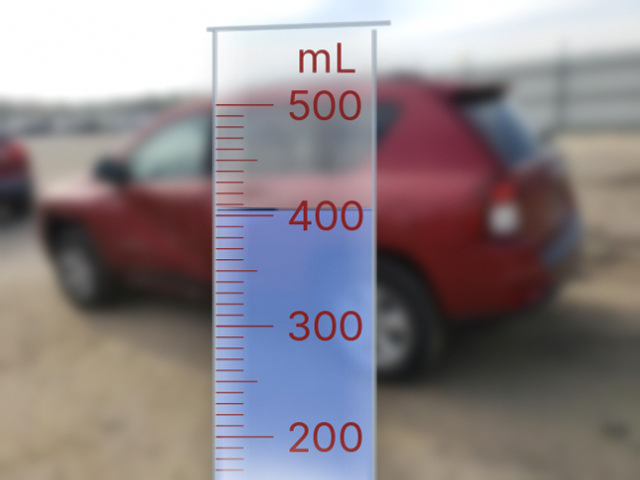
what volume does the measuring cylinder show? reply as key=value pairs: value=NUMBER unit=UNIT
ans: value=405 unit=mL
